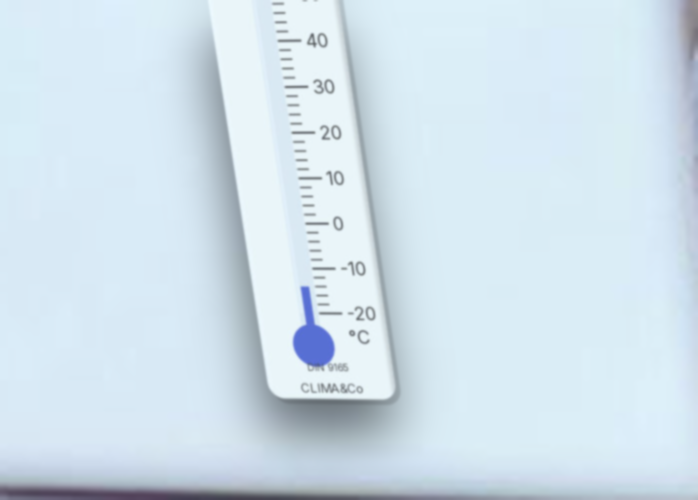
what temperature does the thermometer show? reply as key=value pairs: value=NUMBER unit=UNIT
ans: value=-14 unit=°C
